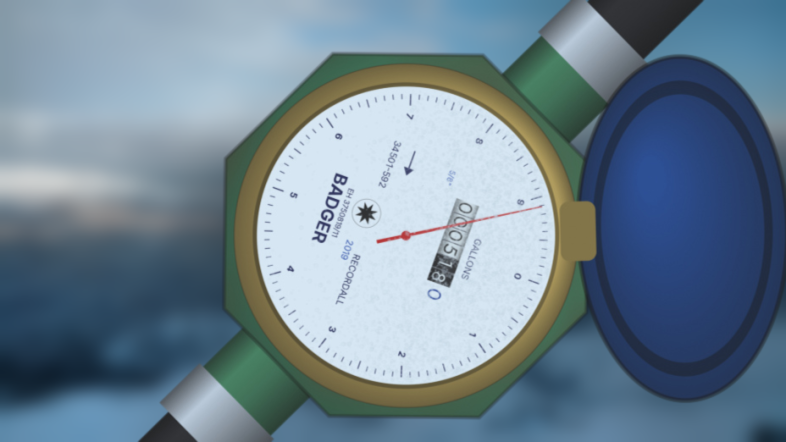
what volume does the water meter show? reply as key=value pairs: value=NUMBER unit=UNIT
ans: value=5179.1 unit=gal
